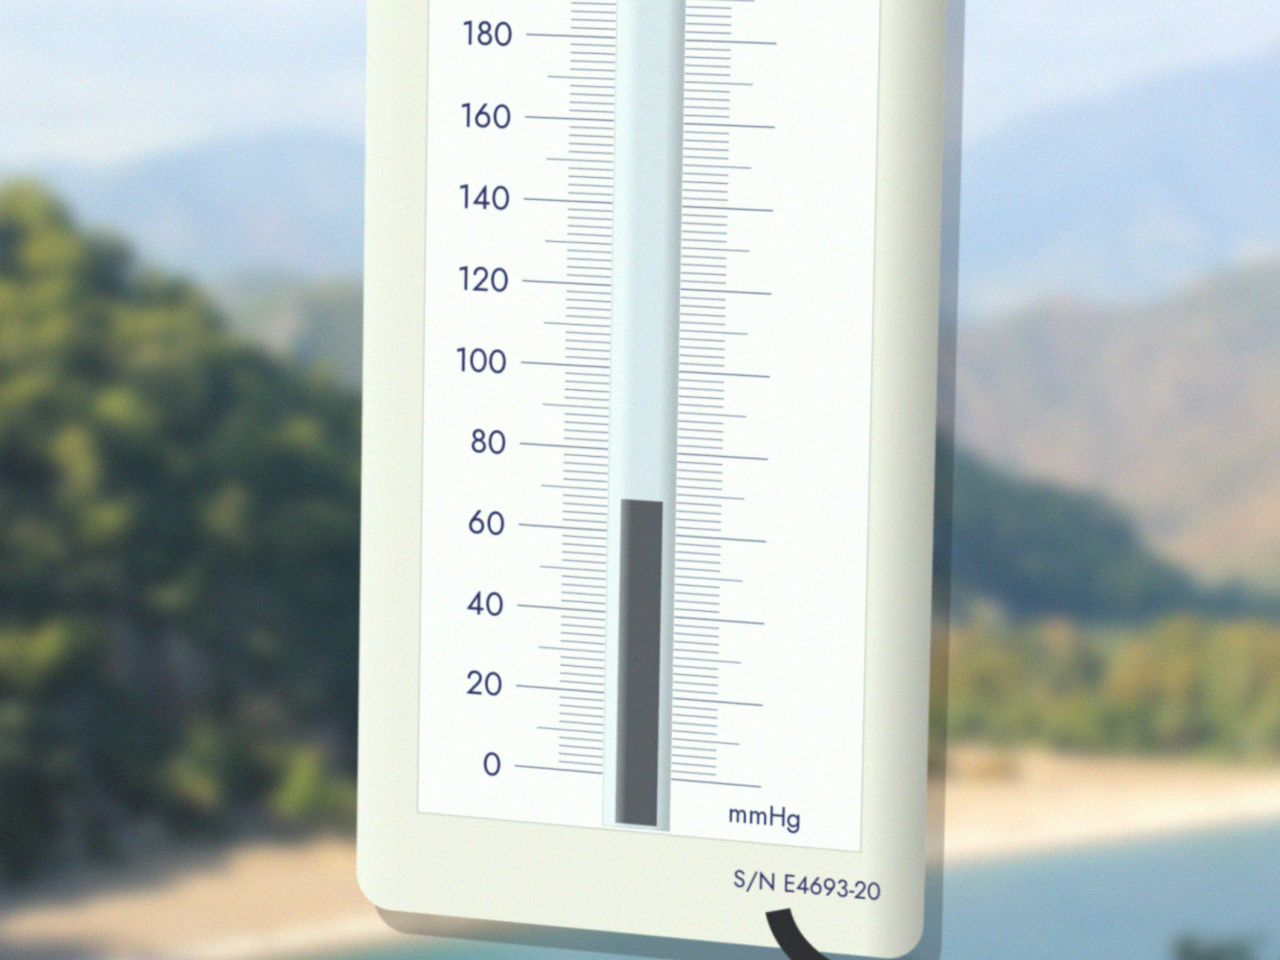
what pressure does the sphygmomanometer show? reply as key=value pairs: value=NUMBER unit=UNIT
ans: value=68 unit=mmHg
